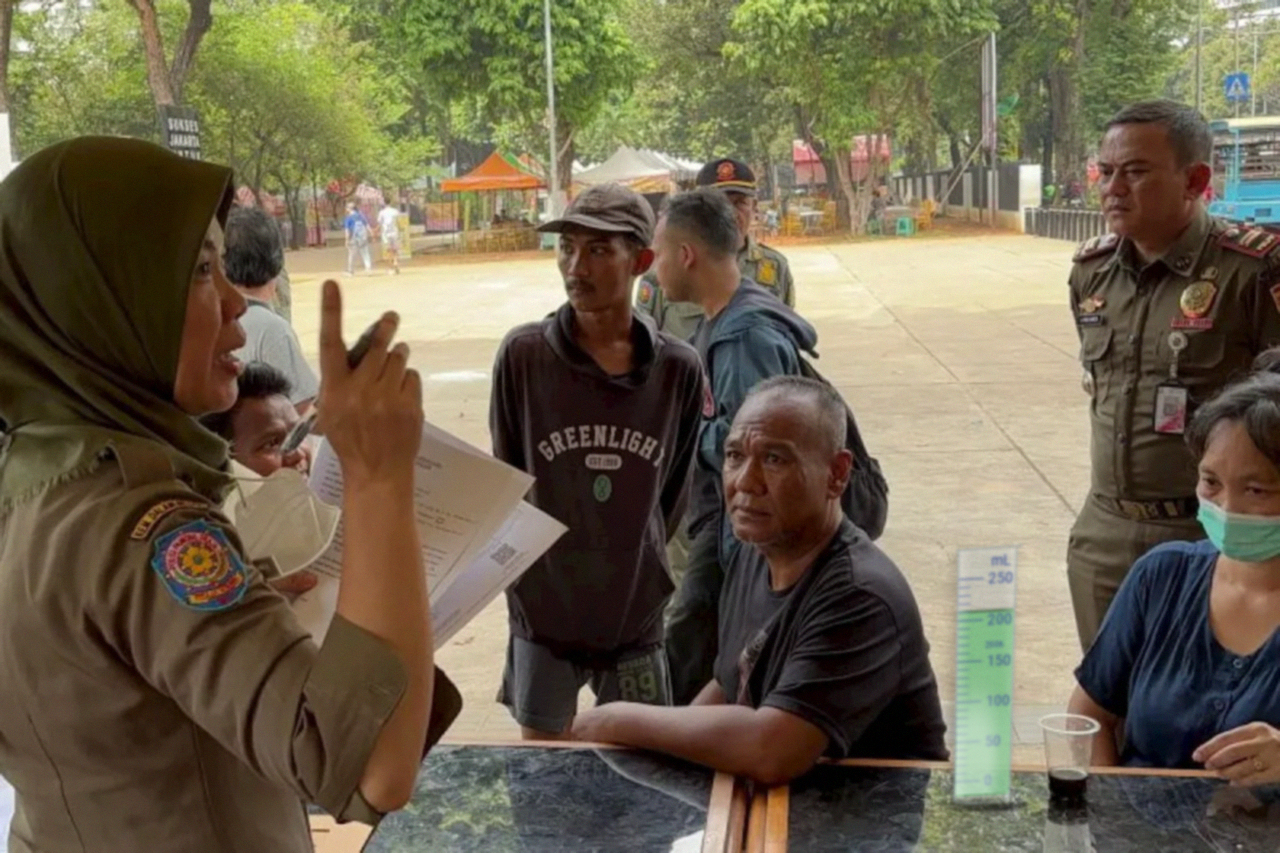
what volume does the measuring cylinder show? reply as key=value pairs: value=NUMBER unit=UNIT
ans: value=210 unit=mL
